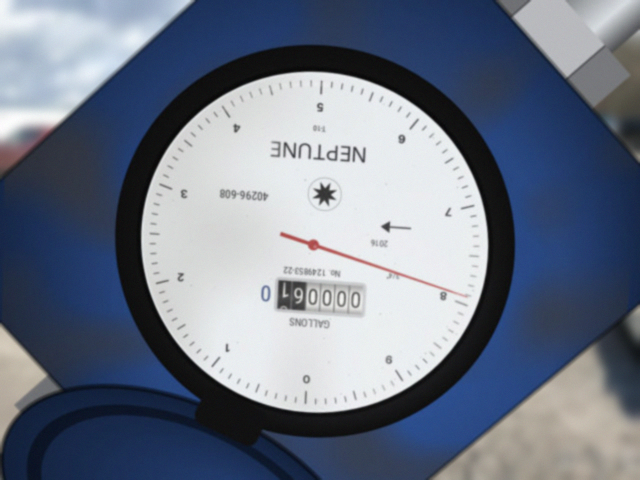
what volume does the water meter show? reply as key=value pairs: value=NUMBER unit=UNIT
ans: value=607.9 unit=gal
